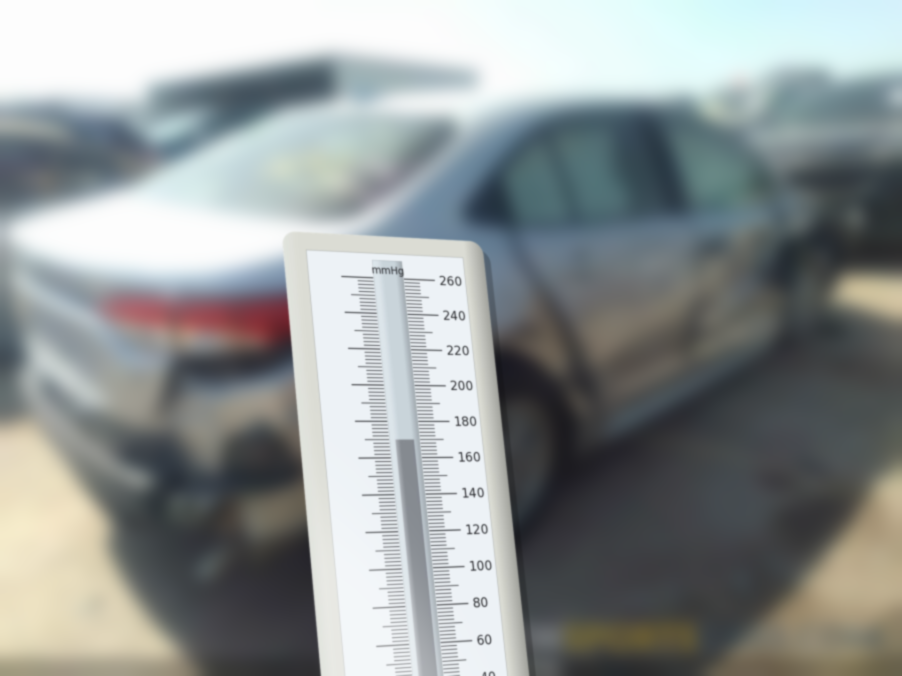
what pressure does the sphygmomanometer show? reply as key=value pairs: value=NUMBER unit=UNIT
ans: value=170 unit=mmHg
